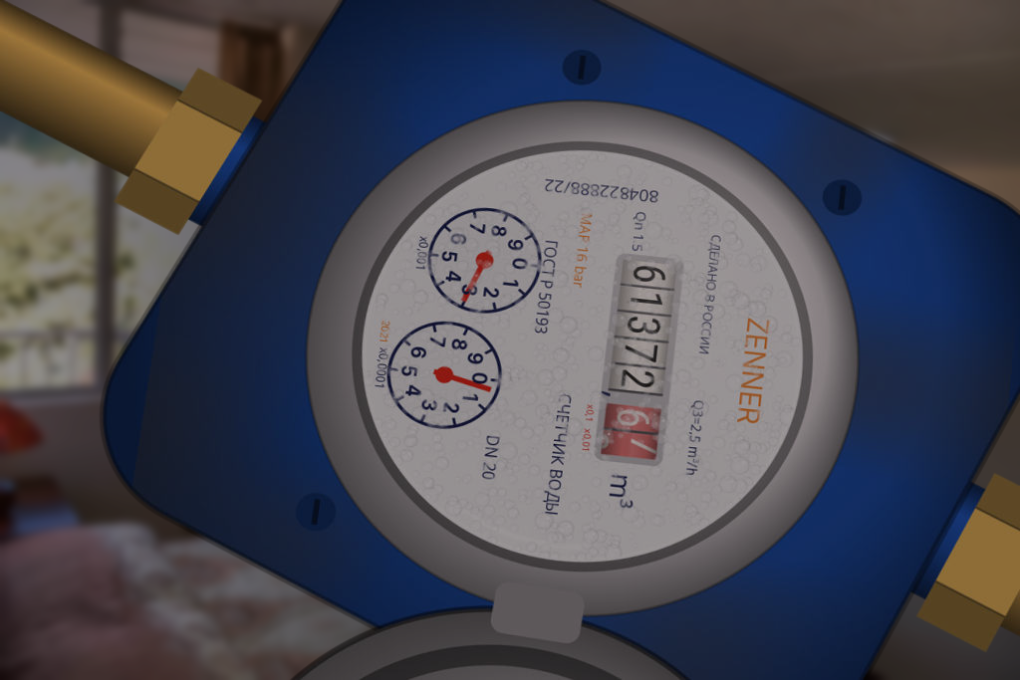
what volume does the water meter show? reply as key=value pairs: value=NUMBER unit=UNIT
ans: value=61372.6730 unit=m³
